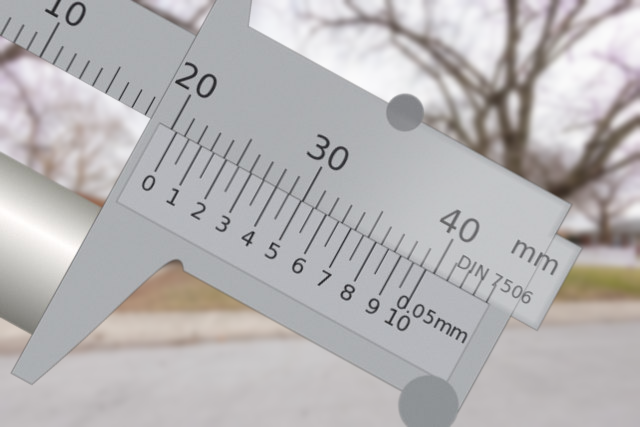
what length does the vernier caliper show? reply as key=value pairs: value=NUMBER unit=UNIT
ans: value=20.4 unit=mm
